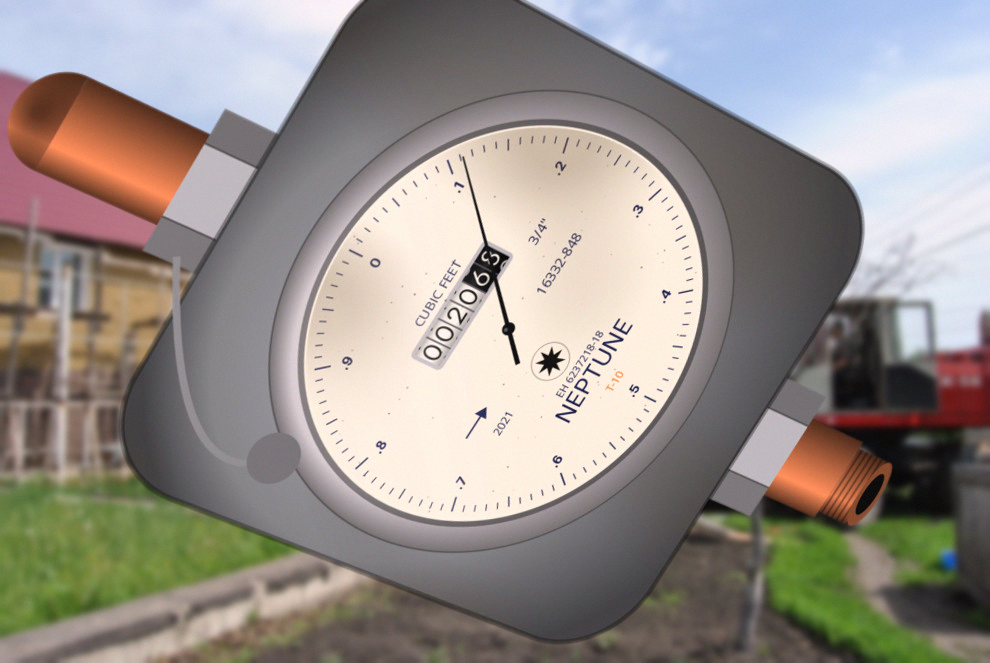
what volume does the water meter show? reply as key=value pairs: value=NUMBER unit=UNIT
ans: value=2068.11 unit=ft³
